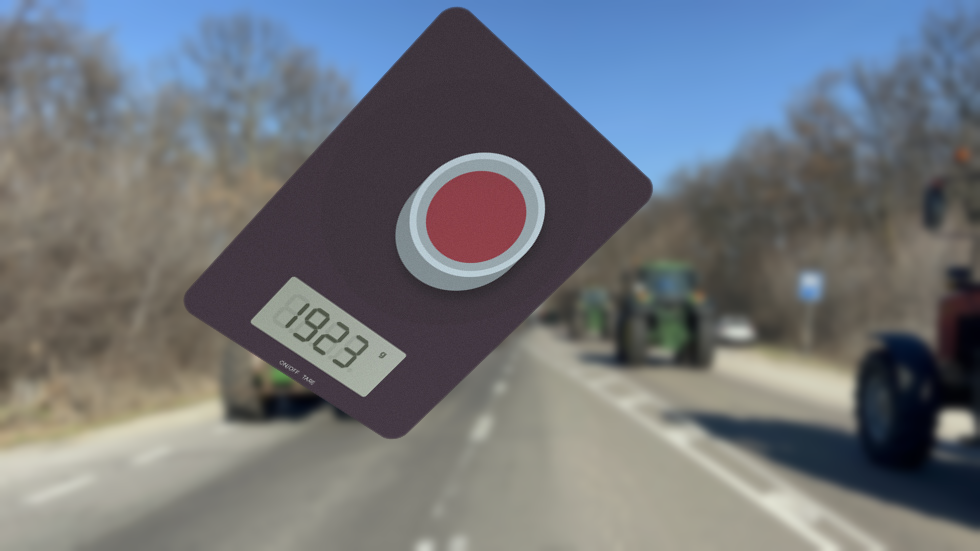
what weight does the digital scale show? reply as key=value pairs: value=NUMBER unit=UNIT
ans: value=1923 unit=g
